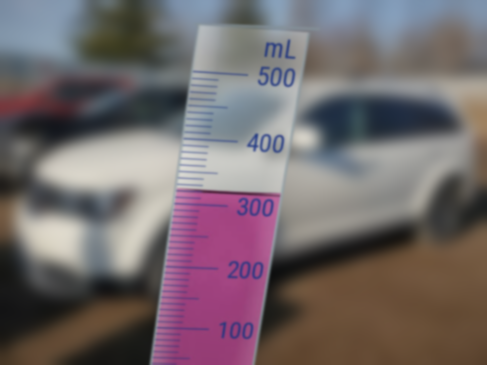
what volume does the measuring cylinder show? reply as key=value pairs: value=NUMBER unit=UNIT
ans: value=320 unit=mL
